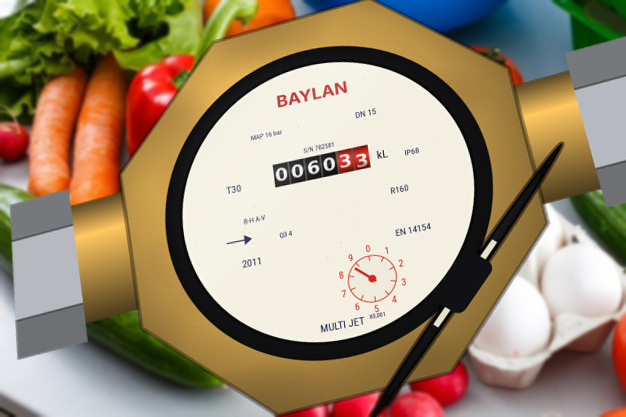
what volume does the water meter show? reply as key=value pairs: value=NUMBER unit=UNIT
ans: value=60.328 unit=kL
